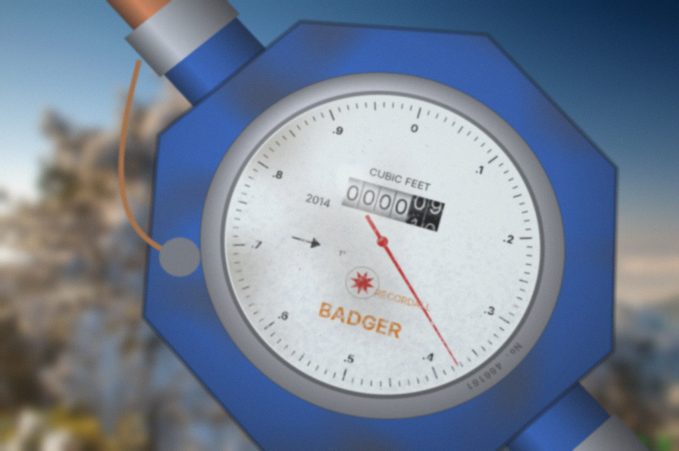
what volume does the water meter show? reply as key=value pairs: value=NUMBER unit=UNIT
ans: value=9.37 unit=ft³
